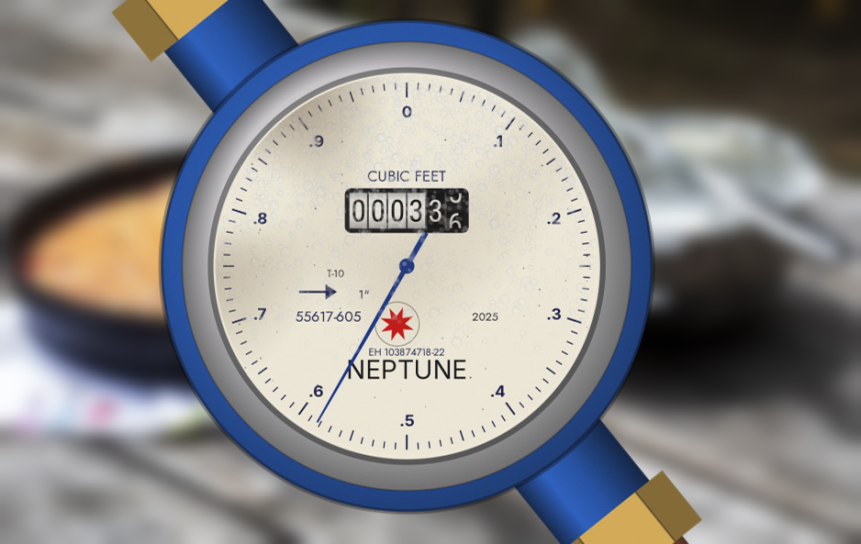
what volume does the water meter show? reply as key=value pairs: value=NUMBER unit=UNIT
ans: value=335.58 unit=ft³
